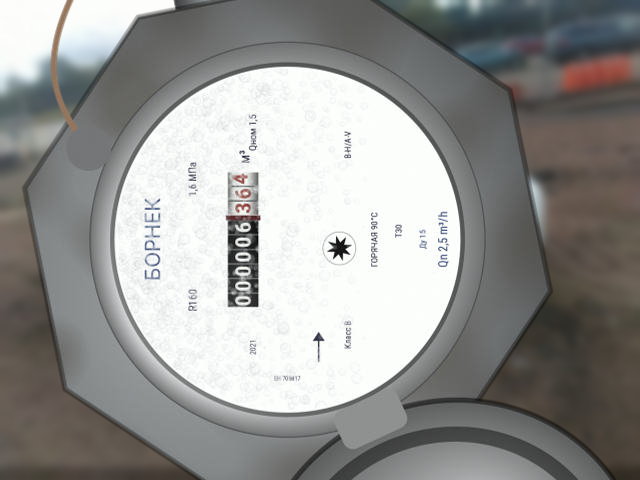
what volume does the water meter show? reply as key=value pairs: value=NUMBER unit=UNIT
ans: value=6.364 unit=m³
